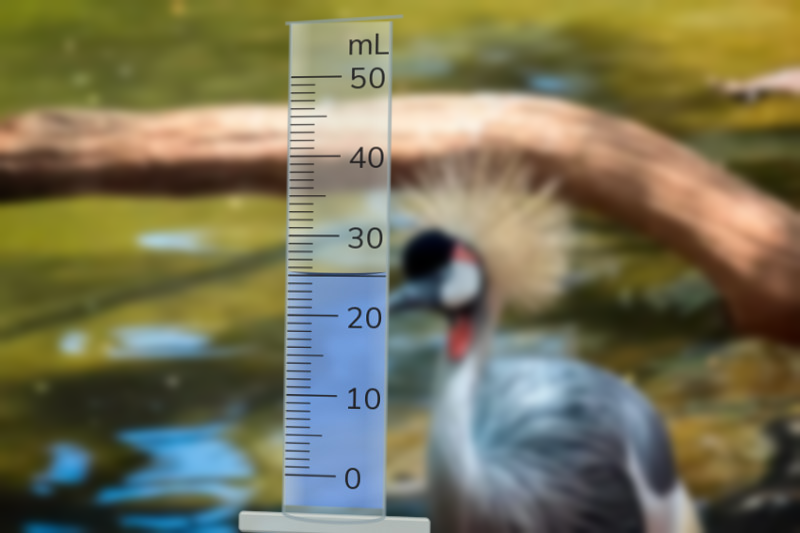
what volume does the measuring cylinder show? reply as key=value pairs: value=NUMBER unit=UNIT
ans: value=25 unit=mL
